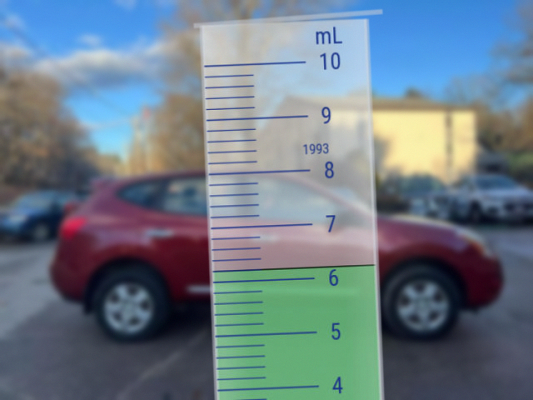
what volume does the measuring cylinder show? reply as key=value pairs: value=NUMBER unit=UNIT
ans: value=6.2 unit=mL
